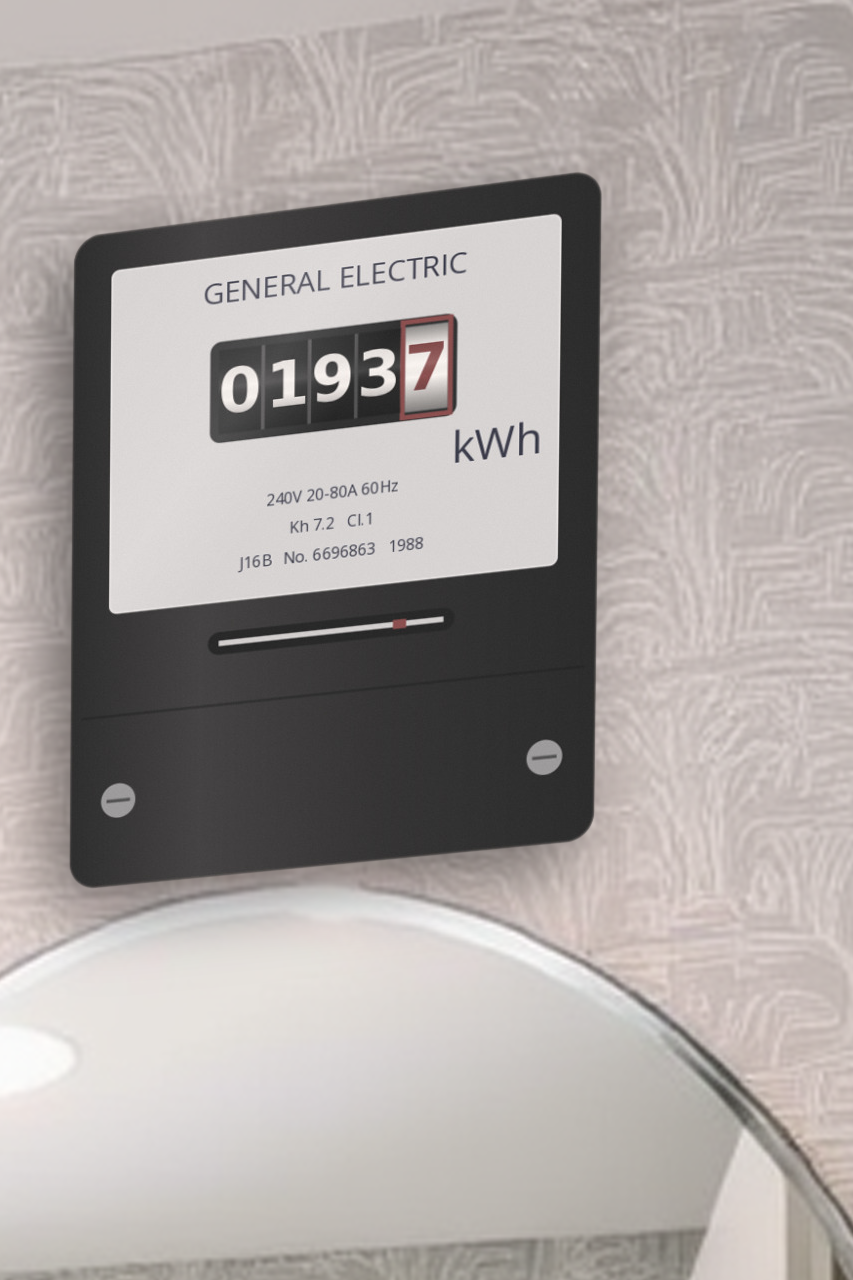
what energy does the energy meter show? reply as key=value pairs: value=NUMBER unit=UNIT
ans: value=193.7 unit=kWh
